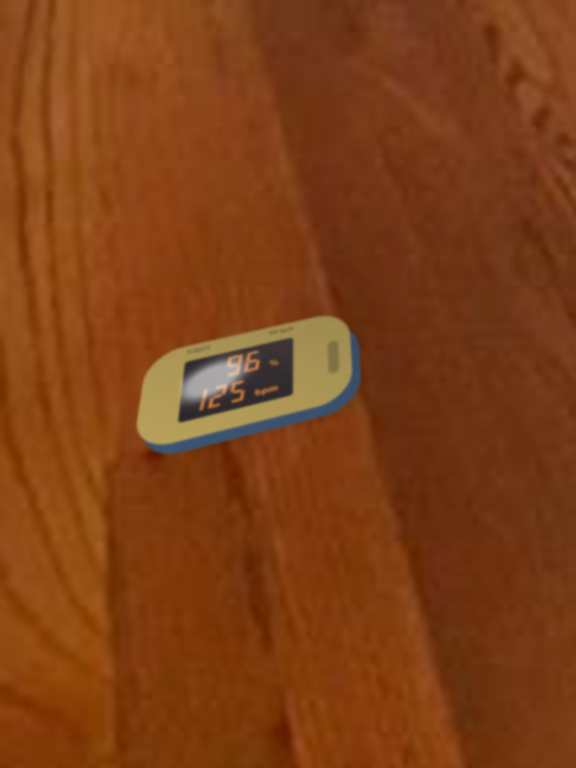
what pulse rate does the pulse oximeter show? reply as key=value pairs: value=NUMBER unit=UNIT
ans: value=125 unit=bpm
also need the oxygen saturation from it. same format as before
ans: value=96 unit=%
